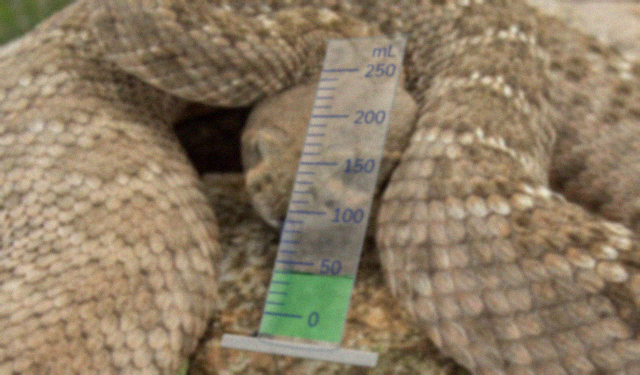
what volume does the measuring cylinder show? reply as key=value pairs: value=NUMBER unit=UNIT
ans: value=40 unit=mL
